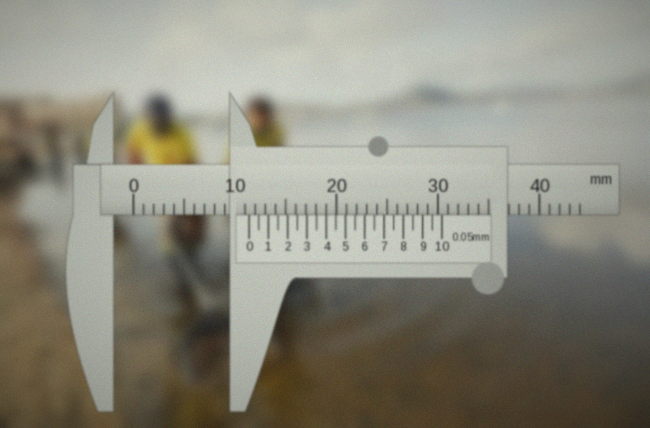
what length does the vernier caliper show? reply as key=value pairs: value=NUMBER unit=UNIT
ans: value=11.4 unit=mm
